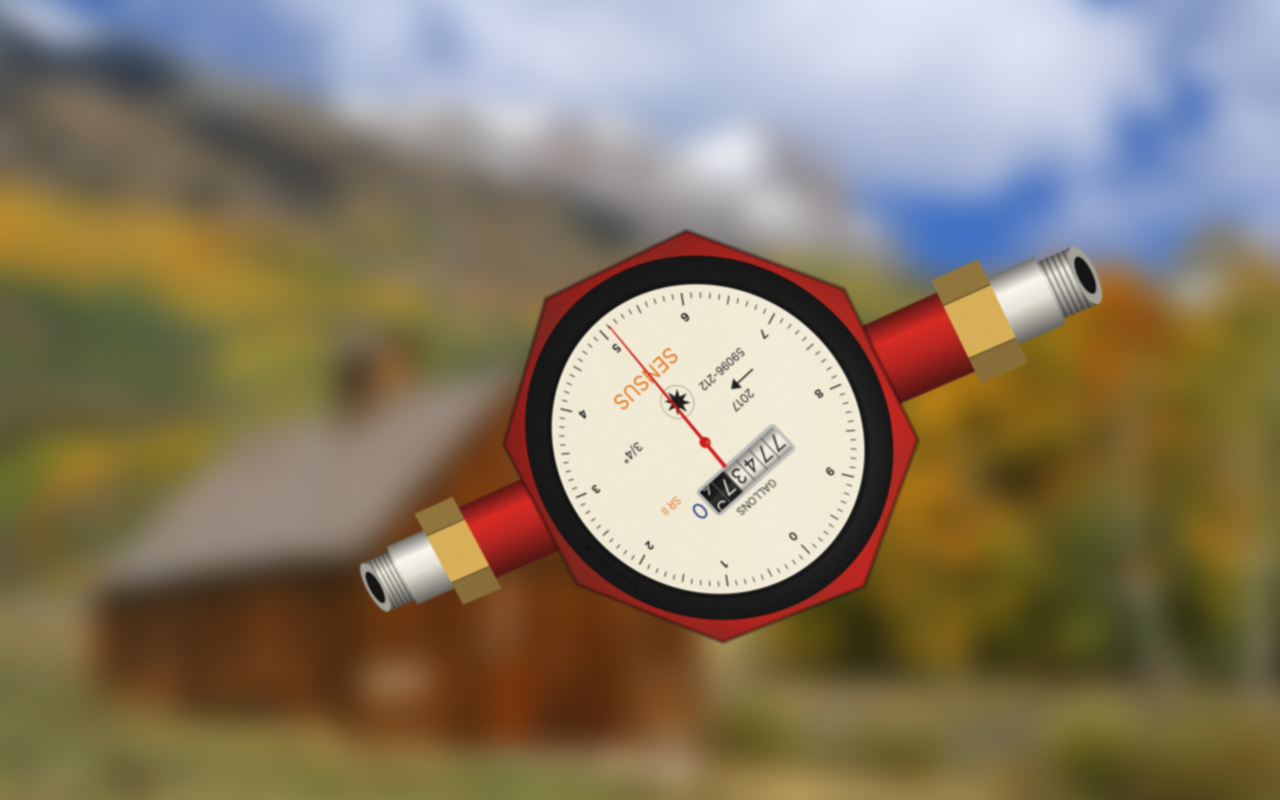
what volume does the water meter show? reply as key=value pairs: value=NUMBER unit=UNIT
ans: value=7743755.1 unit=gal
